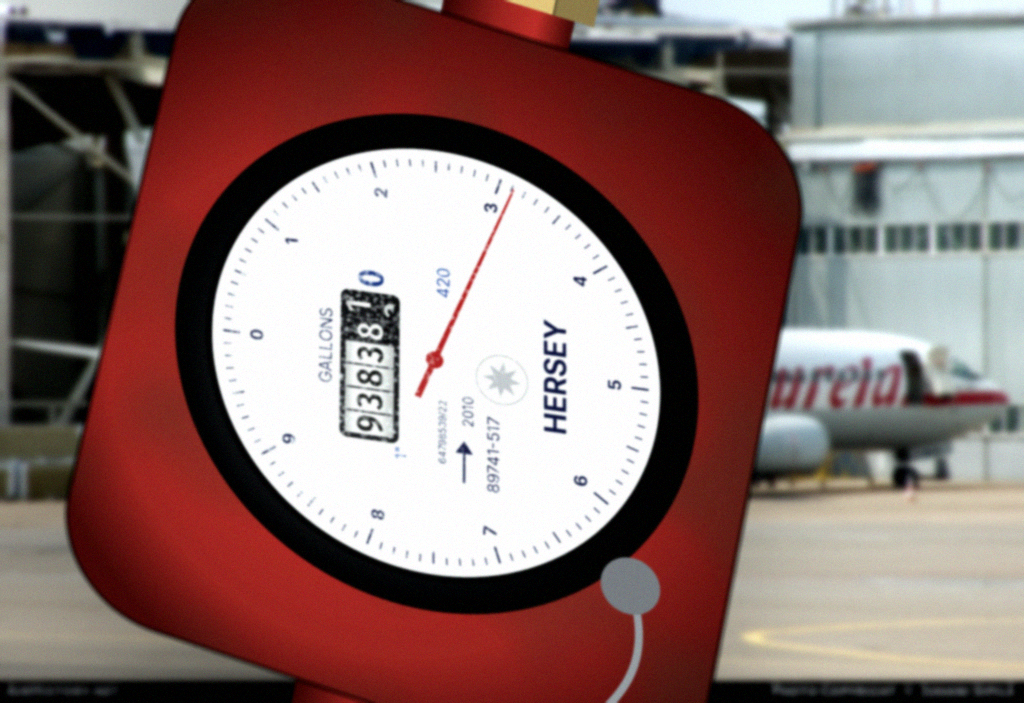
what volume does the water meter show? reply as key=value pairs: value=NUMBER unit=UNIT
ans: value=9383813.1 unit=gal
